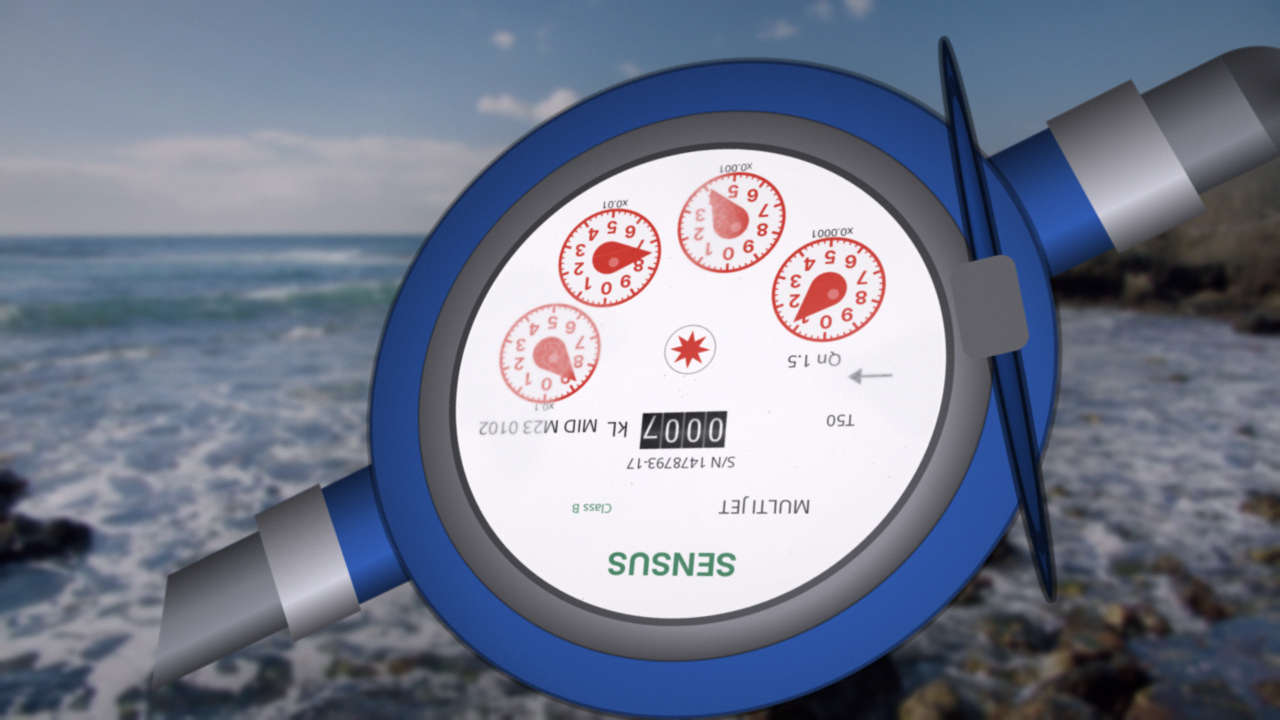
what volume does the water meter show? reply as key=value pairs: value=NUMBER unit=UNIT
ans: value=6.8741 unit=kL
